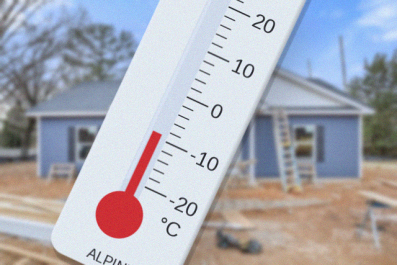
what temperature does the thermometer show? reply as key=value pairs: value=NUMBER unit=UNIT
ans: value=-9 unit=°C
